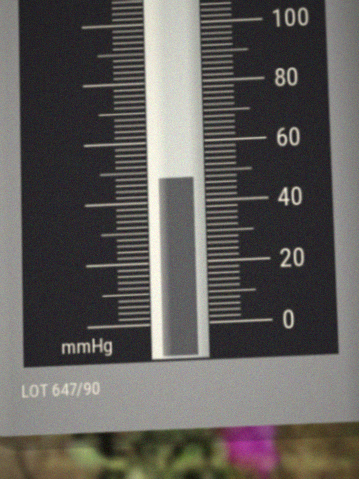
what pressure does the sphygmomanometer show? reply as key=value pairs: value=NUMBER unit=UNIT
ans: value=48 unit=mmHg
